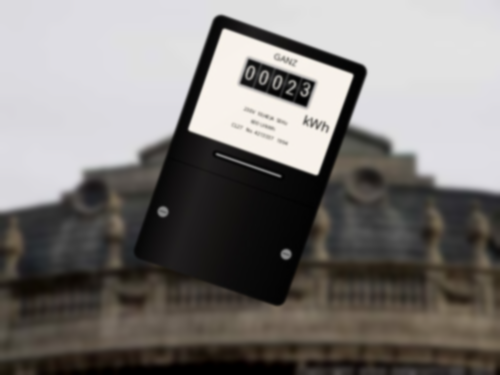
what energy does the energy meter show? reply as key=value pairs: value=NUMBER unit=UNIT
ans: value=23 unit=kWh
